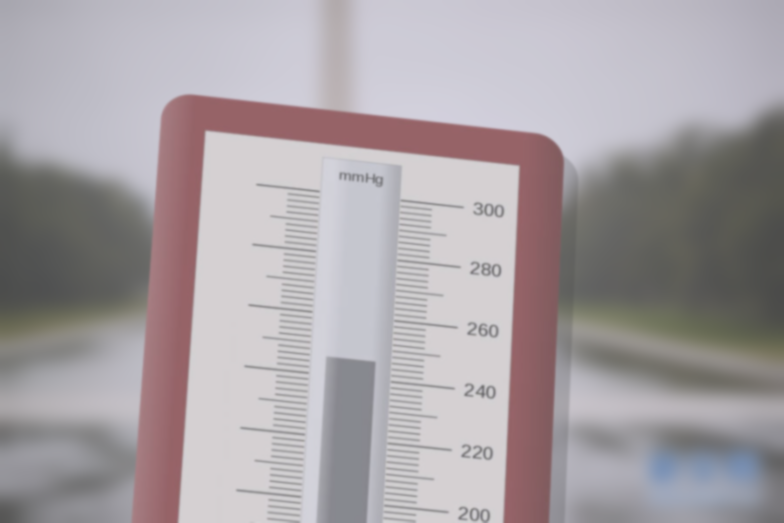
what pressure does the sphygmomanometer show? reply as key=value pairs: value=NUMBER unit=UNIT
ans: value=246 unit=mmHg
